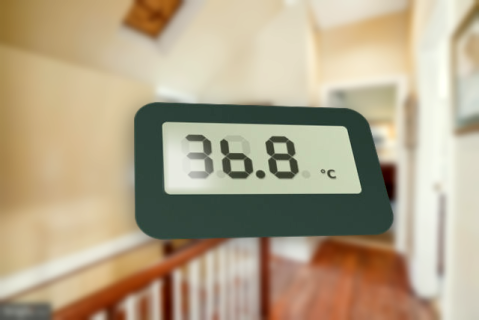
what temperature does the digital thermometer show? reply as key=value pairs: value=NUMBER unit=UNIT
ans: value=36.8 unit=°C
